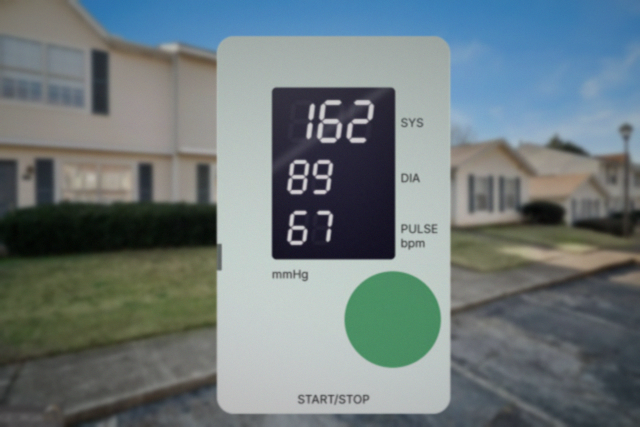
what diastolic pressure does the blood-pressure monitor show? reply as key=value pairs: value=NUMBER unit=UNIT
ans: value=89 unit=mmHg
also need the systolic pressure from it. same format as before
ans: value=162 unit=mmHg
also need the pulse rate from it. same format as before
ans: value=67 unit=bpm
